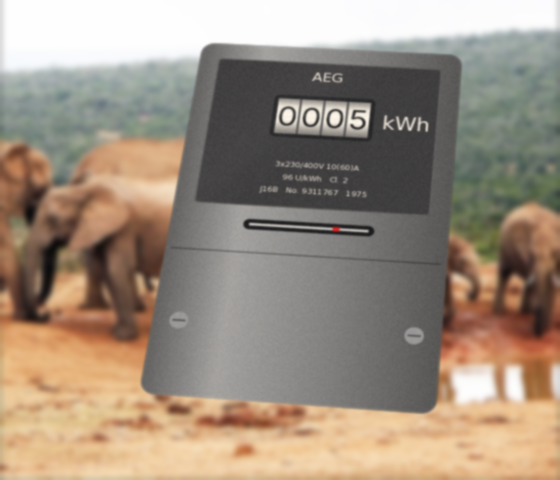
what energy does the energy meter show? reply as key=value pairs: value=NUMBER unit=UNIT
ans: value=5 unit=kWh
